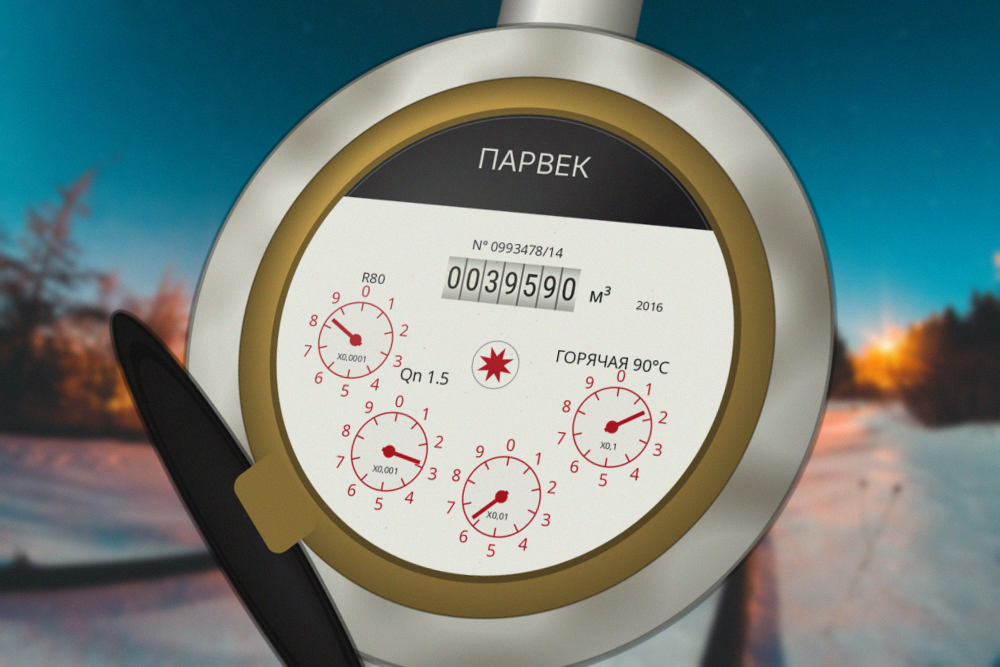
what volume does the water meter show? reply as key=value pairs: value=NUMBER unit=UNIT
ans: value=39590.1628 unit=m³
